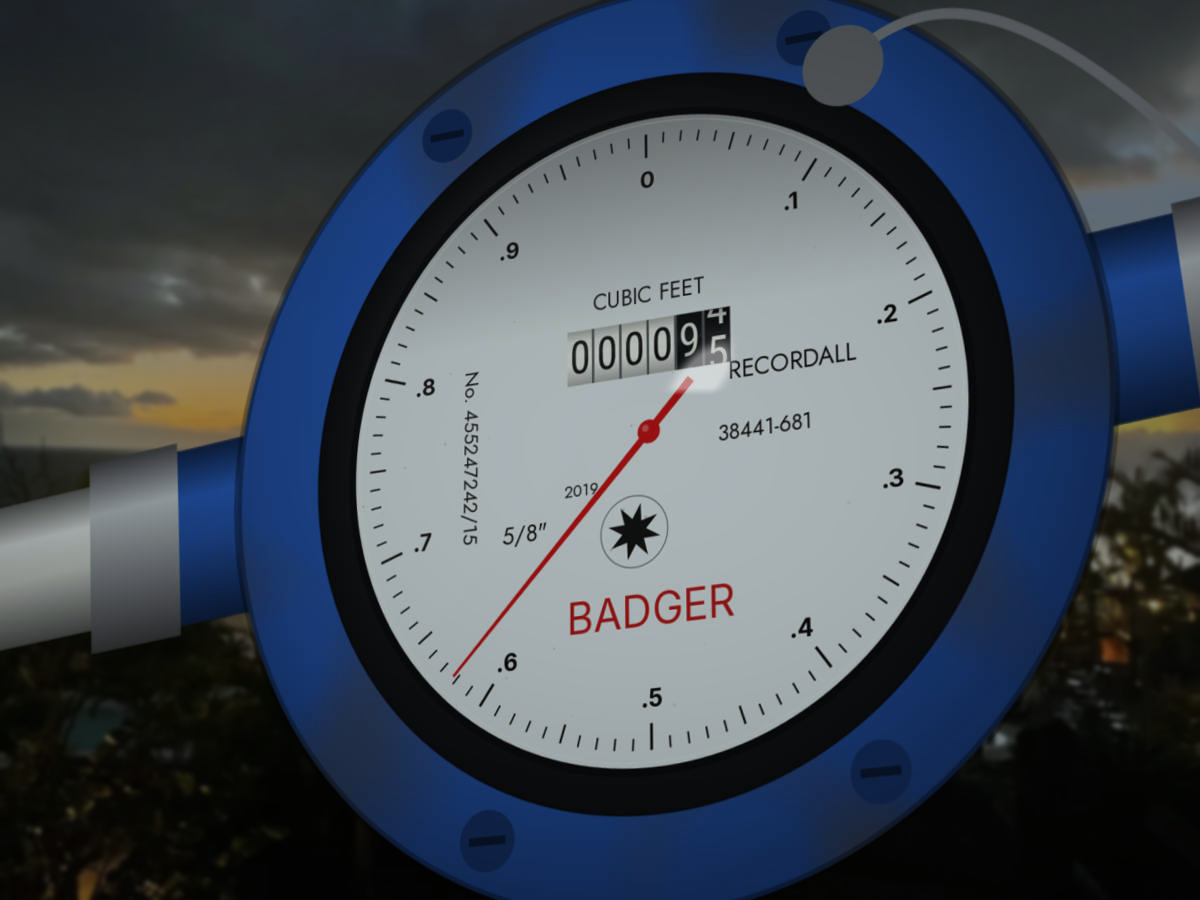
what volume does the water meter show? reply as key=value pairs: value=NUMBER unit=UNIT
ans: value=94.62 unit=ft³
